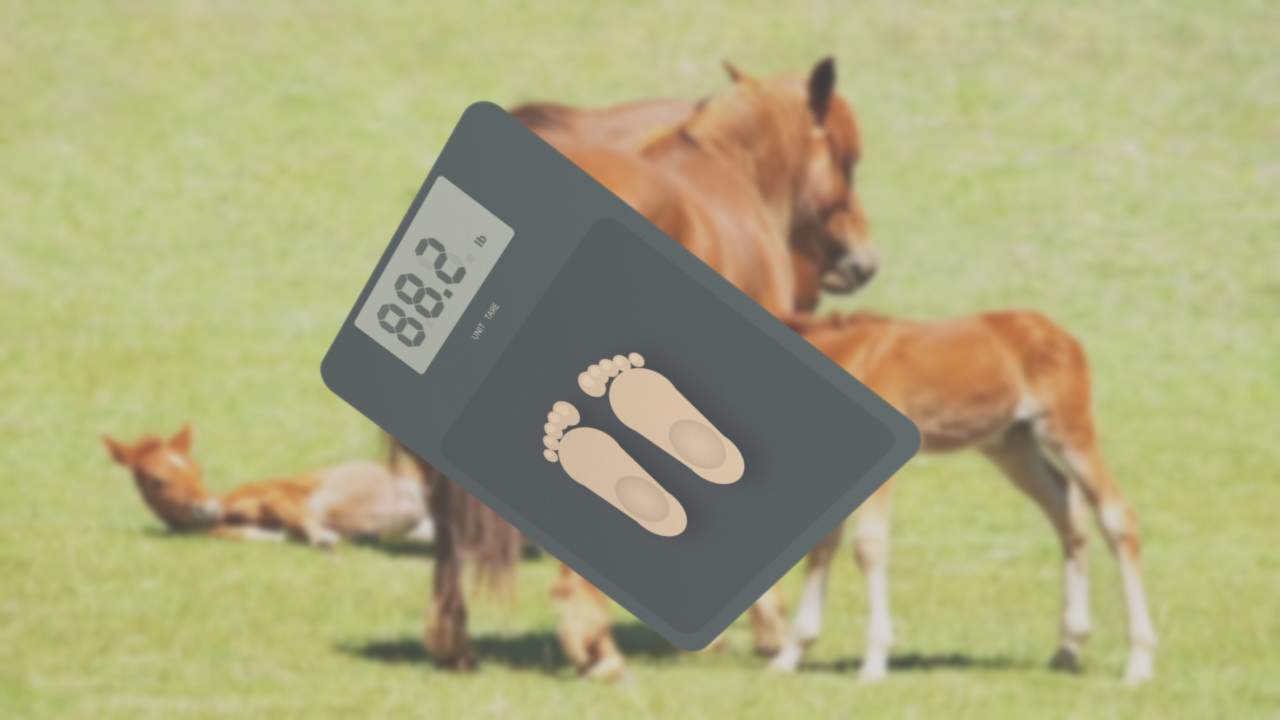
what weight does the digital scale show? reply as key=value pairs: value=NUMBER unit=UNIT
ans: value=88.2 unit=lb
